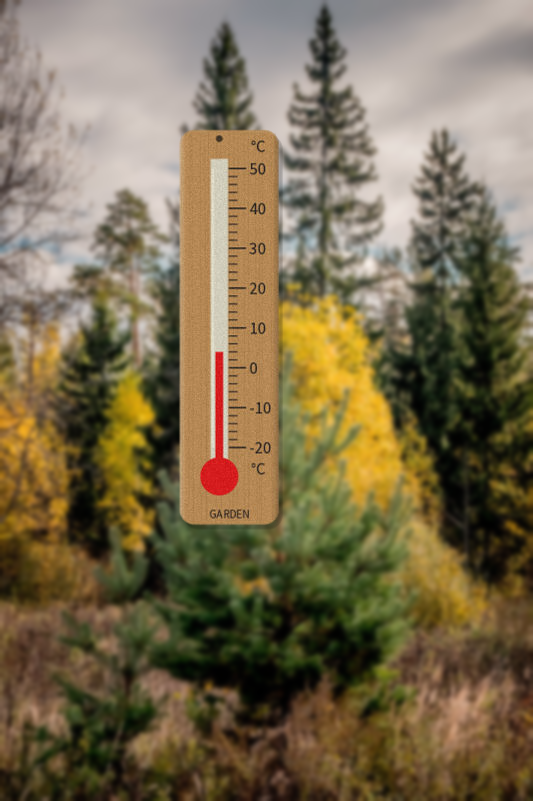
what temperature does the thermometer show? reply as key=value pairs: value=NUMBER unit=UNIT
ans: value=4 unit=°C
